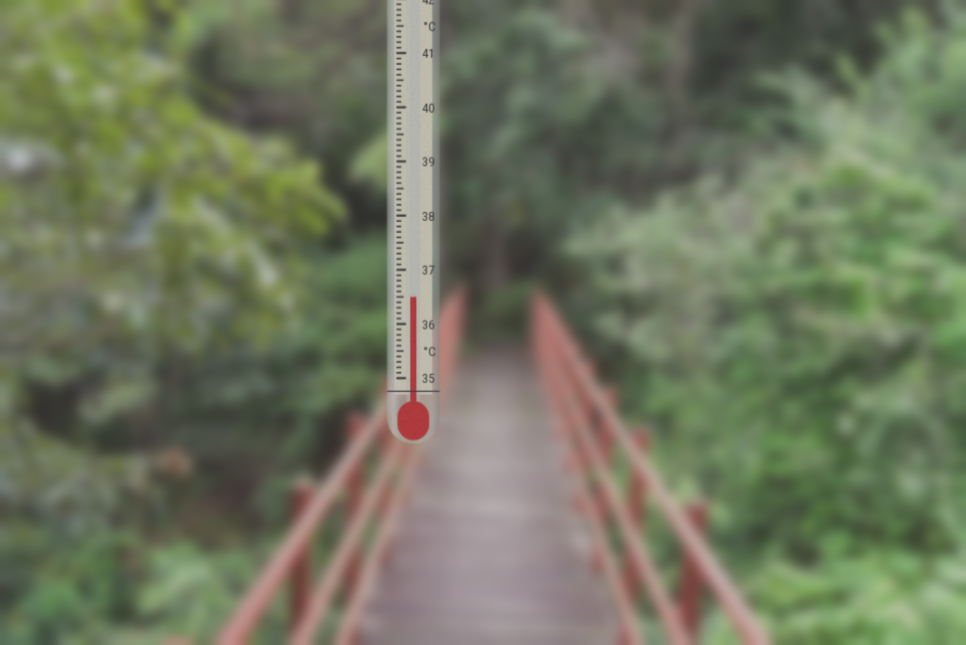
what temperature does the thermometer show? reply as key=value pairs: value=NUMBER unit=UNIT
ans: value=36.5 unit=°C
